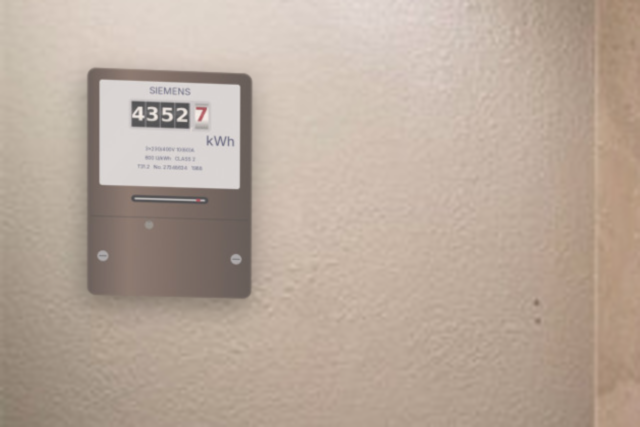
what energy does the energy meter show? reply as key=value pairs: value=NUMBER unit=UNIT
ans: value=4352.7 unit=kWh
